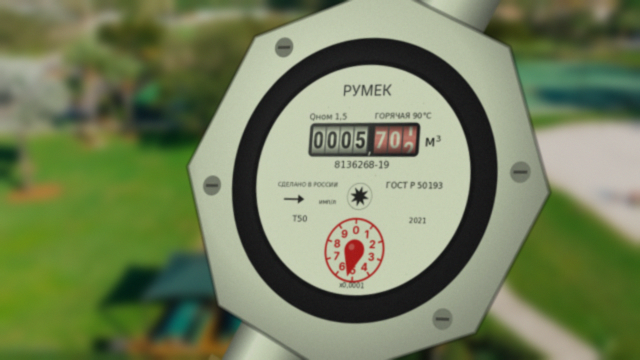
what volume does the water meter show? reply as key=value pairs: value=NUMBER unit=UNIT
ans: value=5.7015 unit=m³
